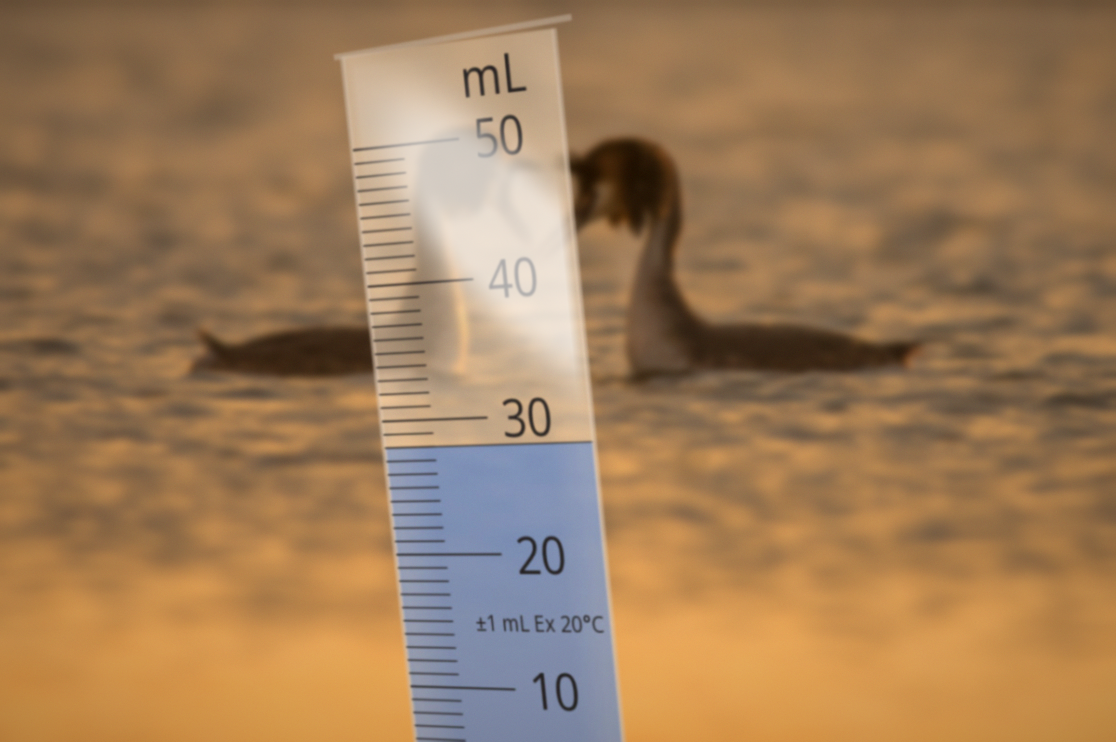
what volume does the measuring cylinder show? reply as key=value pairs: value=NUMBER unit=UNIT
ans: value=28 unit=mL
